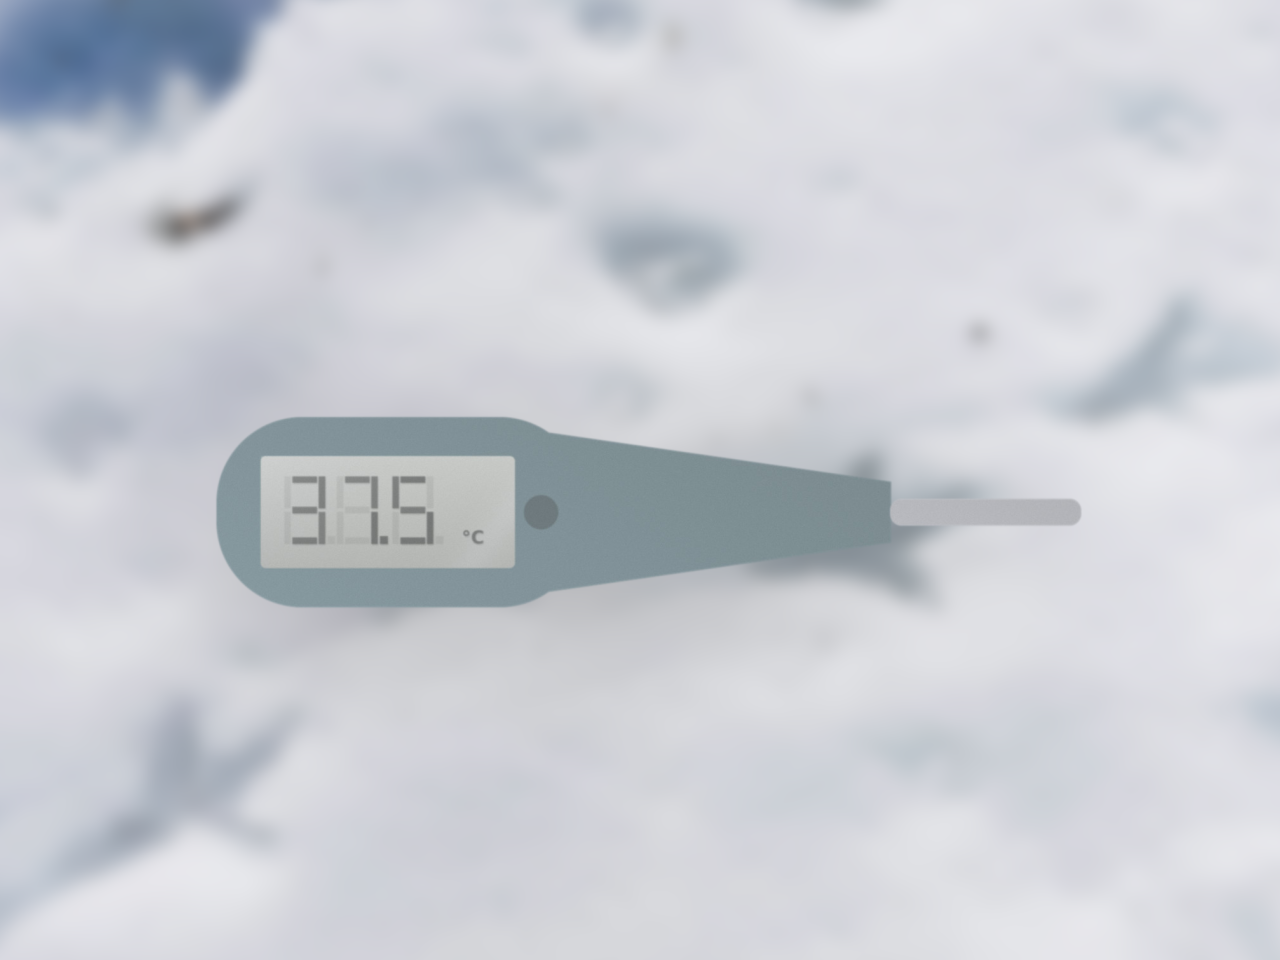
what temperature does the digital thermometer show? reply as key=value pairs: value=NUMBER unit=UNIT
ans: value=37.5 unit=°C
